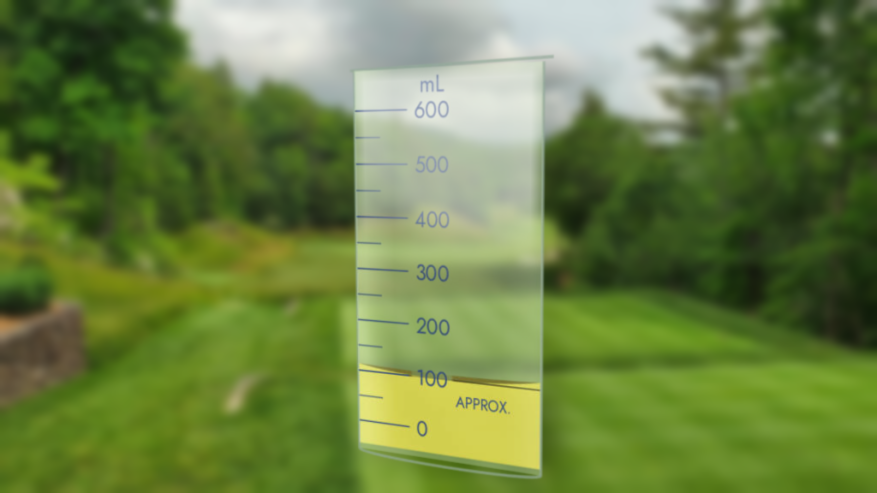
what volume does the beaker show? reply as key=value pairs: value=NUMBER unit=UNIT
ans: value=100 unit=mL
